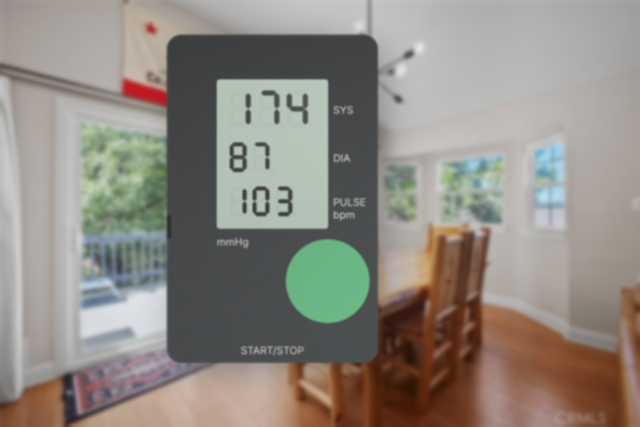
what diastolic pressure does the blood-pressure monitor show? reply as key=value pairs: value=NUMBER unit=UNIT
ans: value=87 unit=mmHg
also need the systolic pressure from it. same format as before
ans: value=174 unit=mmHg
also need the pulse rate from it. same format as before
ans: value=103 unit=bpm
